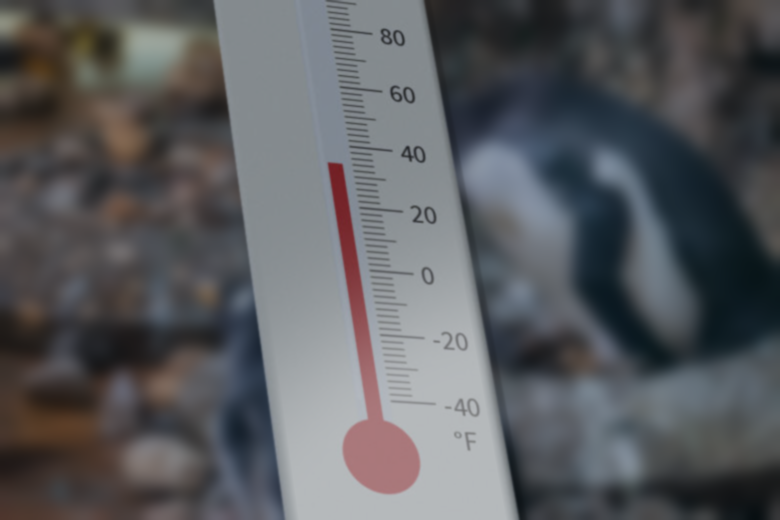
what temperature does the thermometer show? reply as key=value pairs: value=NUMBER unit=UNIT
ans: value=34 unit=°F
